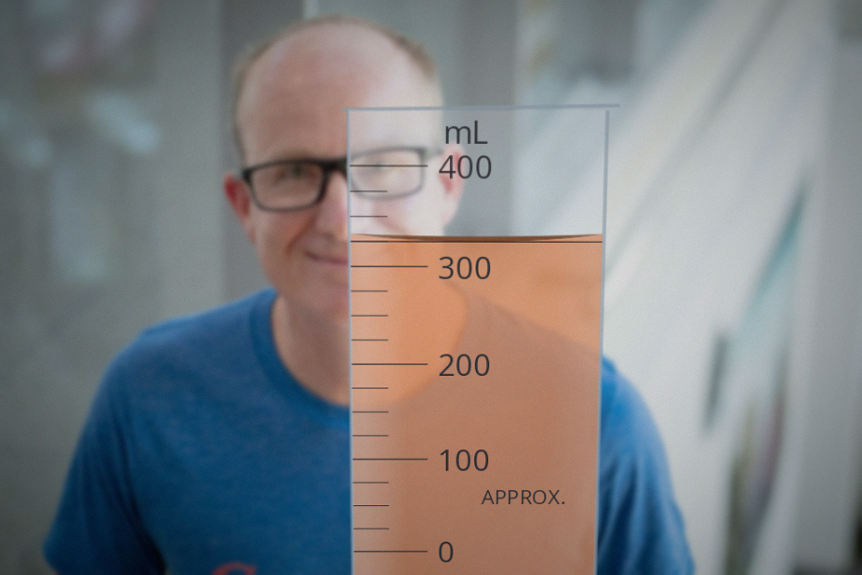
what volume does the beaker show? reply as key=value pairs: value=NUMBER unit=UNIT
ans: value=325 unit=mL
